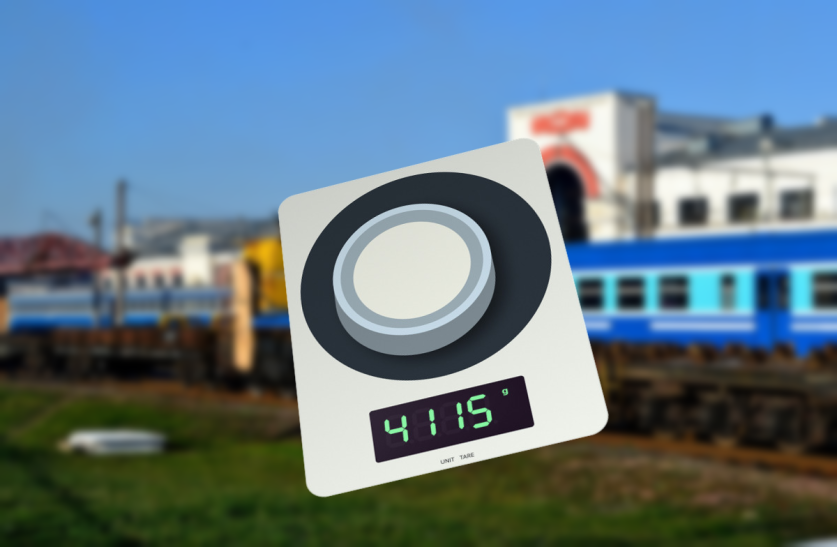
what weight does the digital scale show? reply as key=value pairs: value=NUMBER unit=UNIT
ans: value=4115 unit=g
